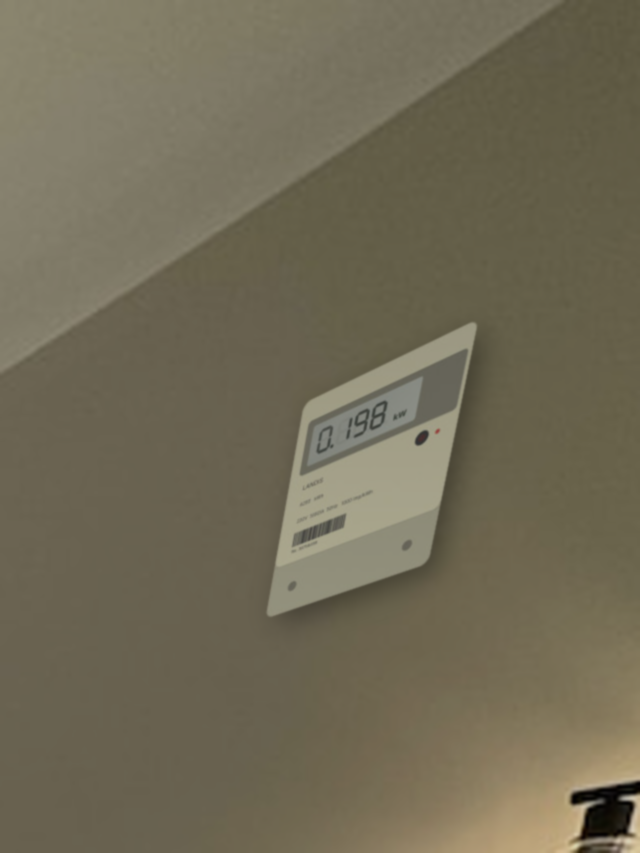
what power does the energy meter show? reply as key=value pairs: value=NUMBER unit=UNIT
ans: value=0.198 unit=kW
